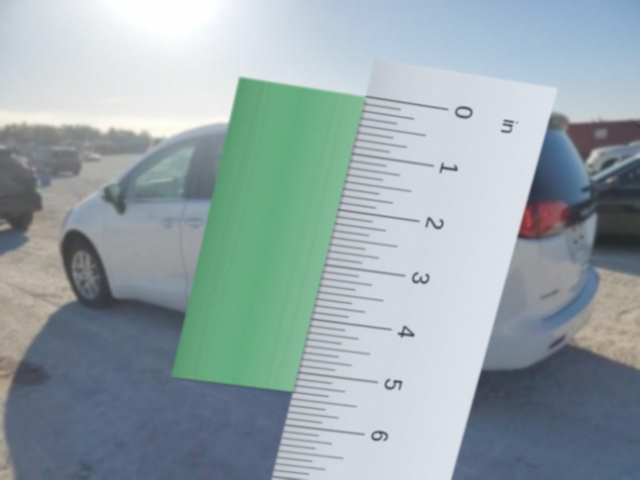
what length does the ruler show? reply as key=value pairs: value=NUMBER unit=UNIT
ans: value=5.375 unit=in
